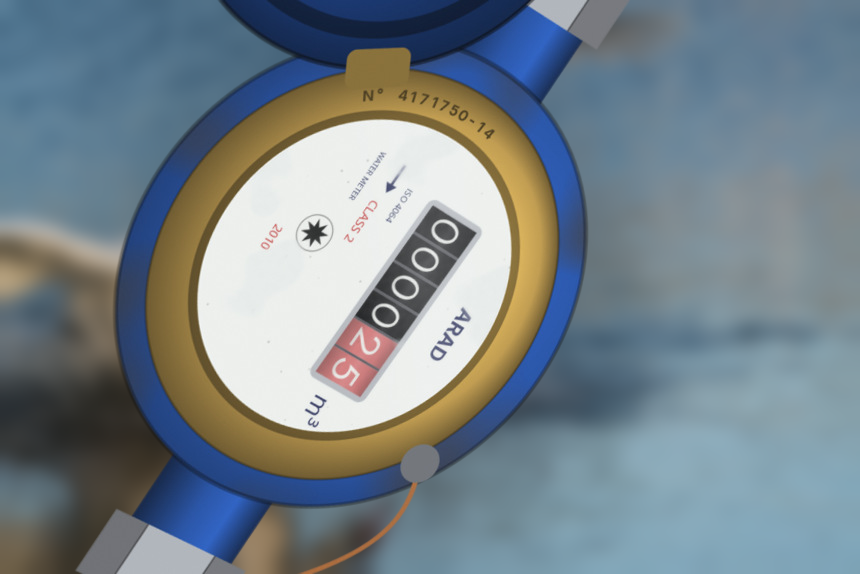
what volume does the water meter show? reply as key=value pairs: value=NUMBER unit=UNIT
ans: value=0.25 unit=m³
